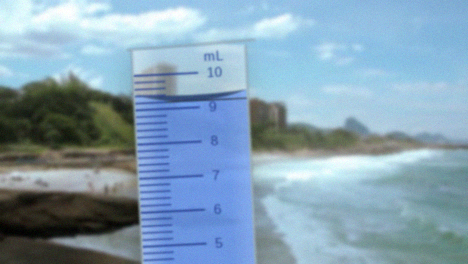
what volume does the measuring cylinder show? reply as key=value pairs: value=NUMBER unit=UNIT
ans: value=9.2 unit=mL
